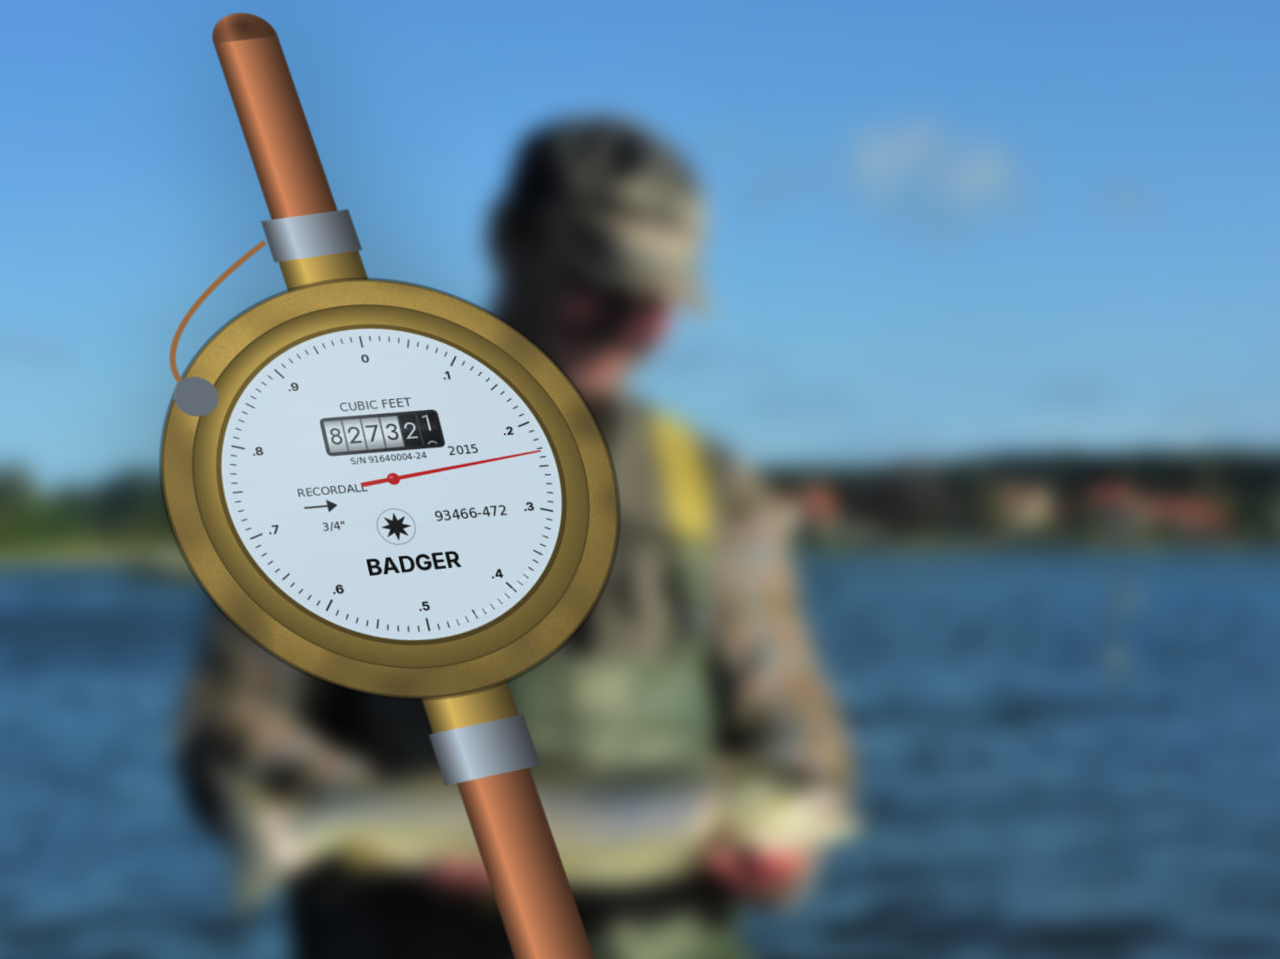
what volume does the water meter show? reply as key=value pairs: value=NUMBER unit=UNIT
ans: value=827321.23 unit=ft³
